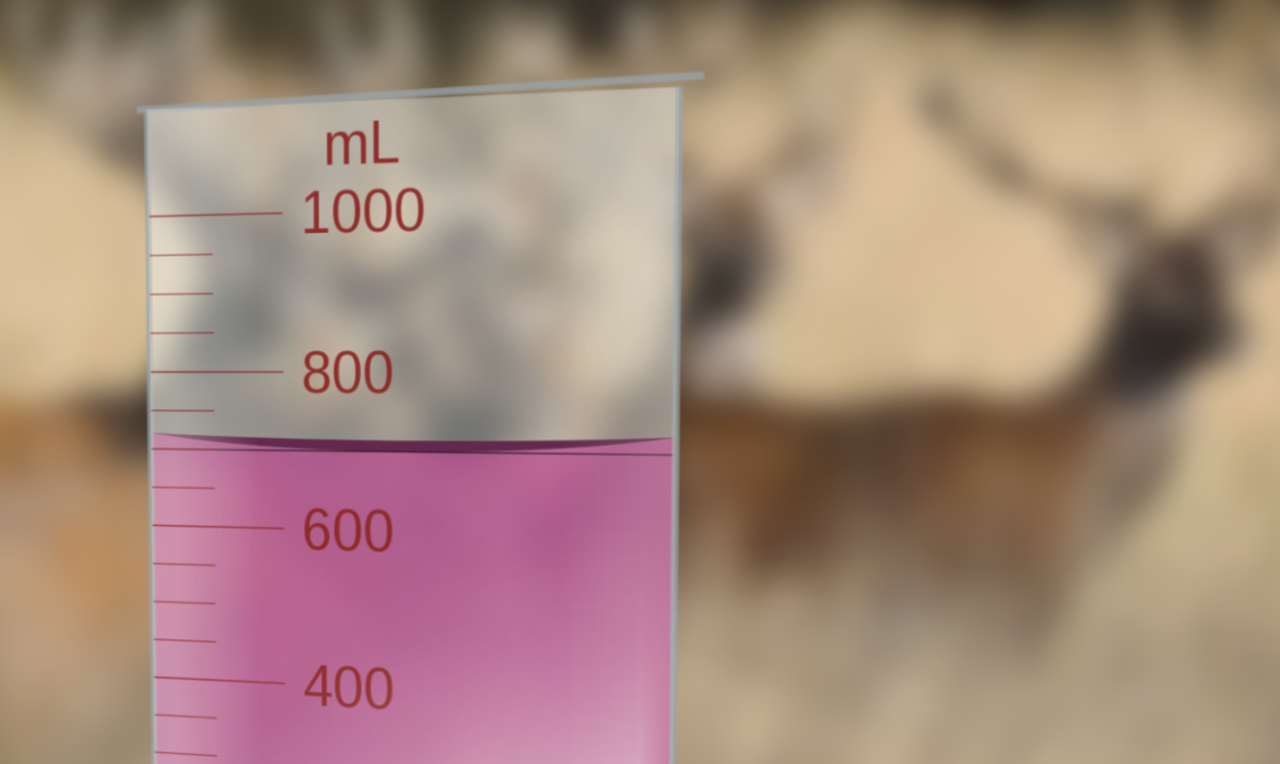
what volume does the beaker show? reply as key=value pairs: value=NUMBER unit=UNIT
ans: value=700 unit=mL
